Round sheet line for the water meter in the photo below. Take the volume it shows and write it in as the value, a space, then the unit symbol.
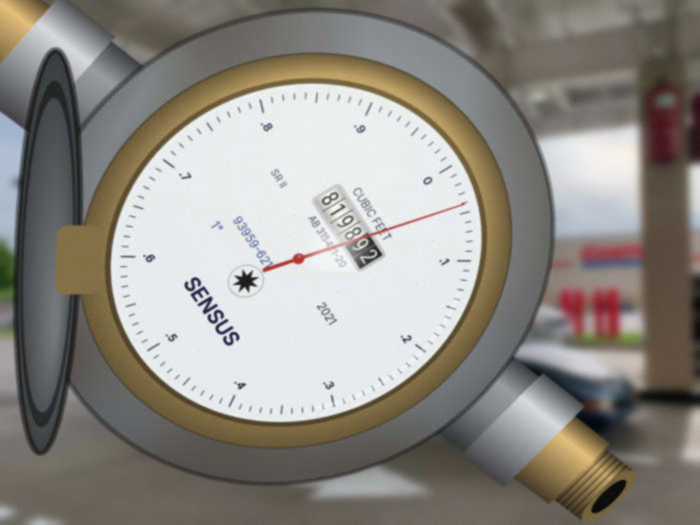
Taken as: 819892.04 ft³
